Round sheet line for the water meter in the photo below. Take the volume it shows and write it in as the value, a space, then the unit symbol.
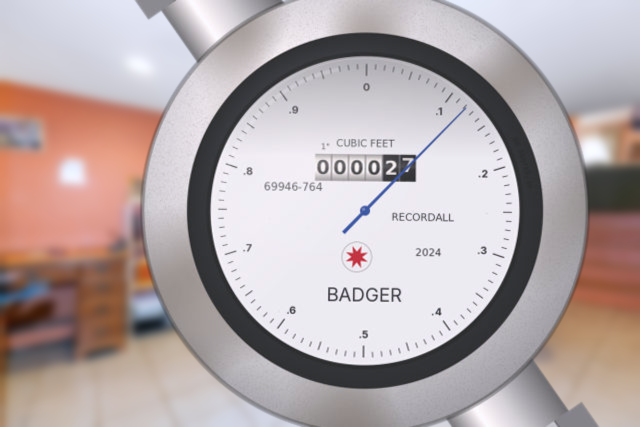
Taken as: 27.12 ft³
